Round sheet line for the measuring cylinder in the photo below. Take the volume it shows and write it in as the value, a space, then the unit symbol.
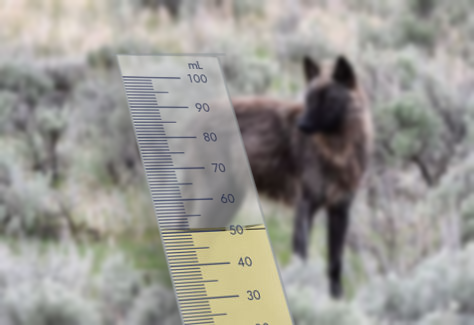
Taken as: 50 mL
